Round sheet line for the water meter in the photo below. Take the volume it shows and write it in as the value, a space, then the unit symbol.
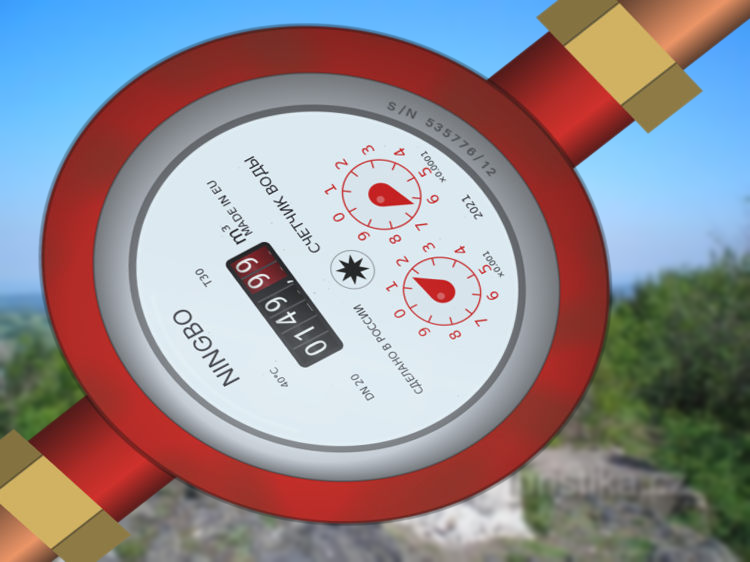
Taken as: 149.9916 m³
